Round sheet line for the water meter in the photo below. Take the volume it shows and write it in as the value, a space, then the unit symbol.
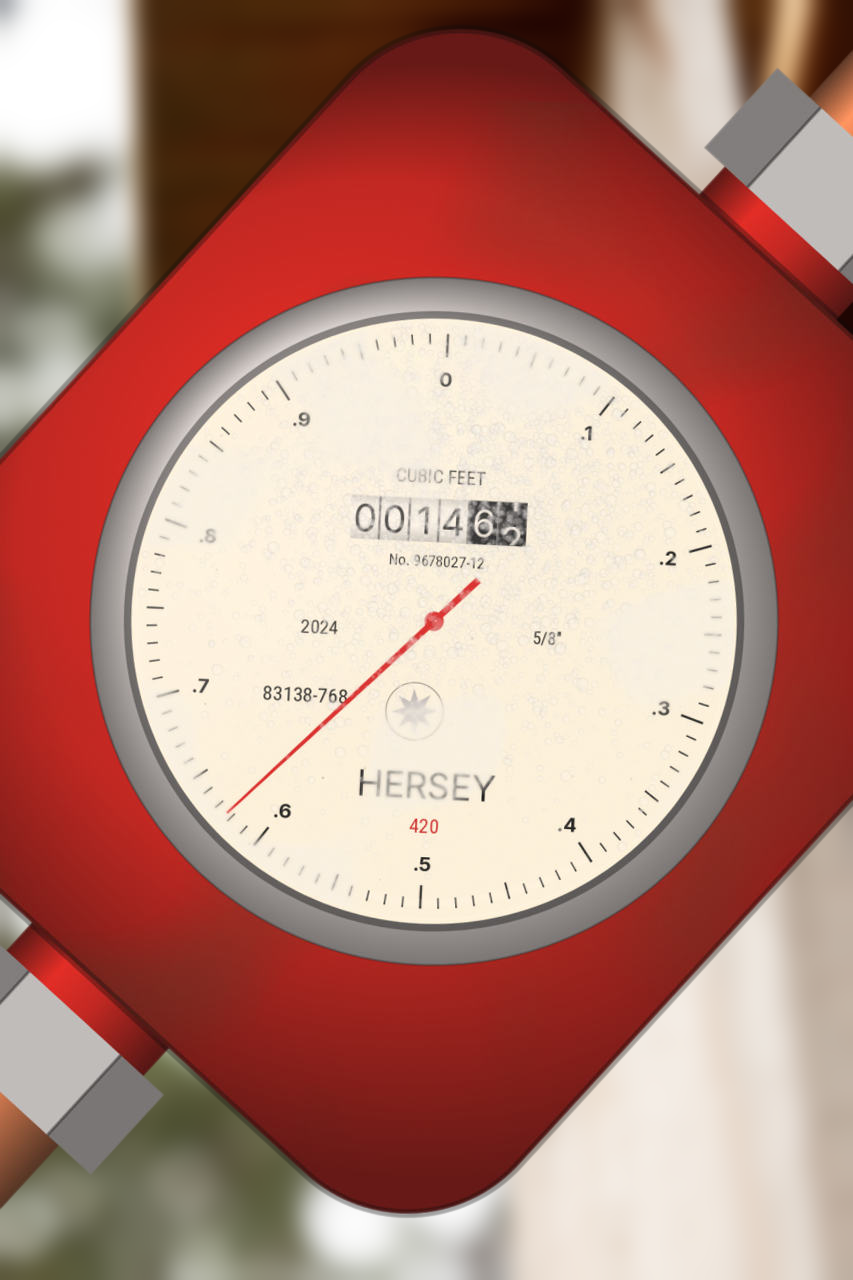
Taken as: 1461.62 ft³
